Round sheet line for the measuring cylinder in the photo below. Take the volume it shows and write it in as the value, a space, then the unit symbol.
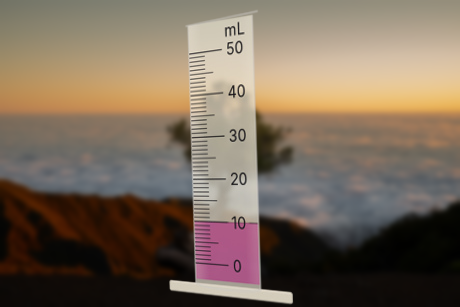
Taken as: 10 mL
